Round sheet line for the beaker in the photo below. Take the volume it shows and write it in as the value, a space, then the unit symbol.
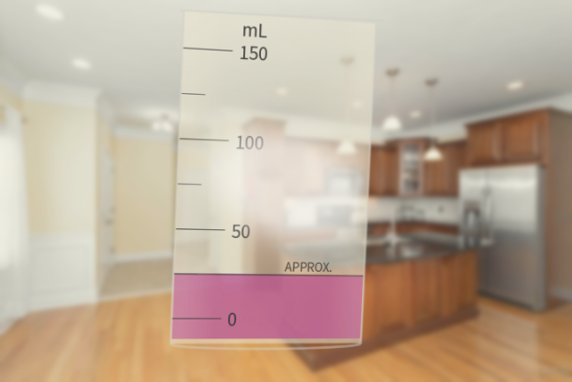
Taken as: 25 mL
